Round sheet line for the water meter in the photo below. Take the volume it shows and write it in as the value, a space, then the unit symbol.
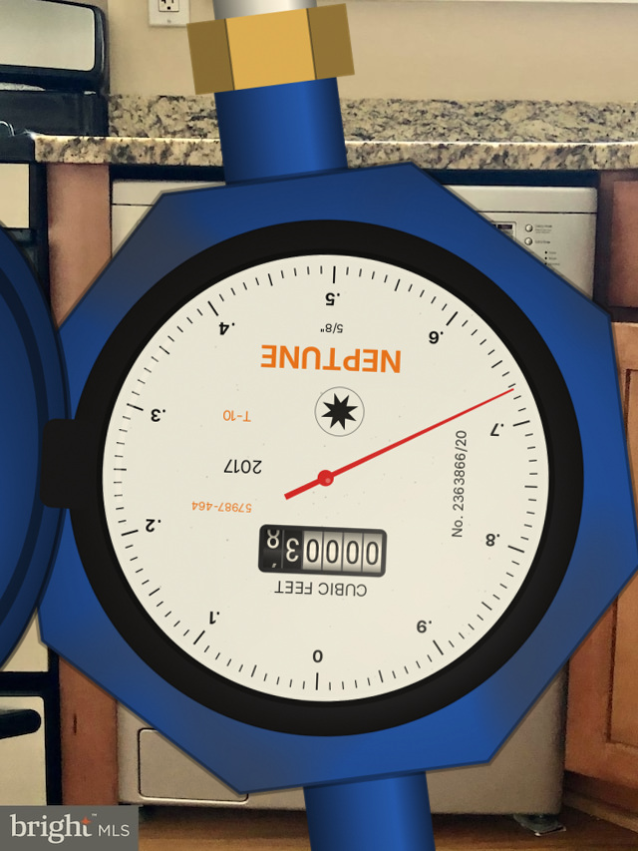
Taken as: 37.67 ft³
